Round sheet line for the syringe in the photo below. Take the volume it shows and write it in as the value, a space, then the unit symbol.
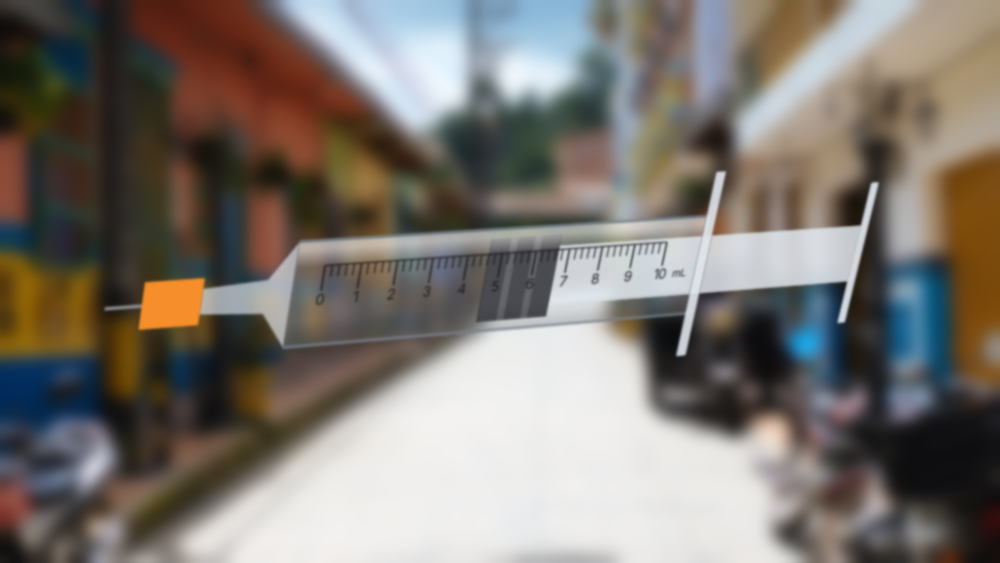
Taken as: 4.6 mL
